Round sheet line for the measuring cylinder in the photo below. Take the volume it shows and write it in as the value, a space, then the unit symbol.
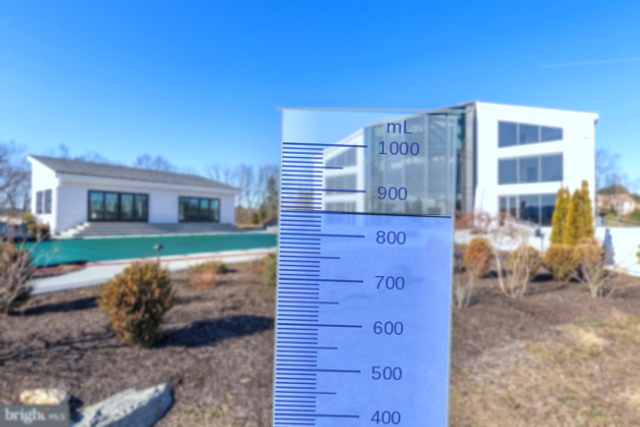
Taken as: 850 mL
